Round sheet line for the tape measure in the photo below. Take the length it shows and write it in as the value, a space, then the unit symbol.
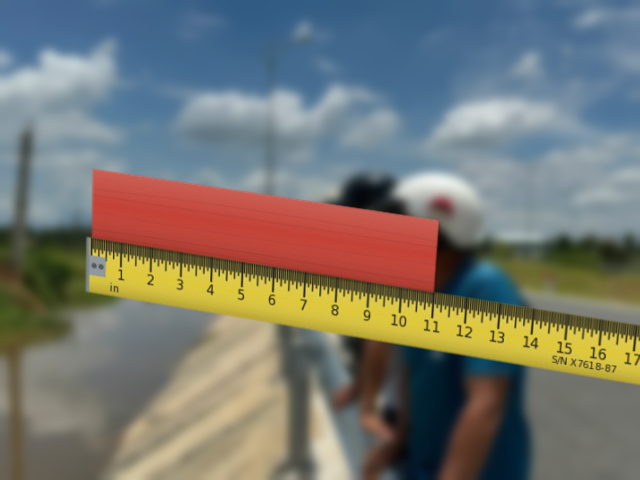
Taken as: 11 in
